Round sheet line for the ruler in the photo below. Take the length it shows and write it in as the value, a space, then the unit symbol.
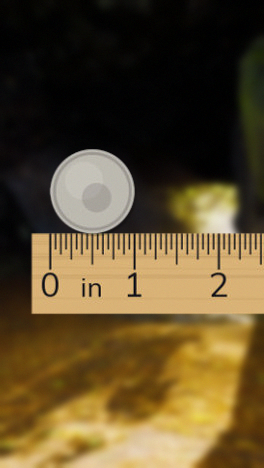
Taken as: 1 in
